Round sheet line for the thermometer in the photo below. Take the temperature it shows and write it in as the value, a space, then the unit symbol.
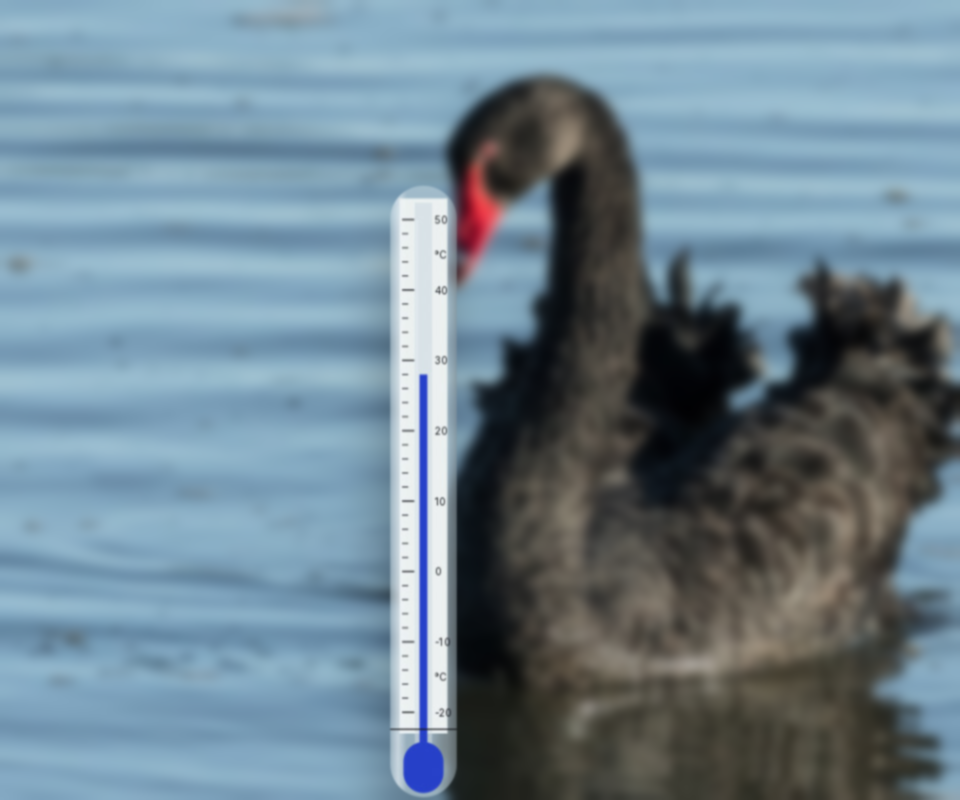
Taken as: 28 °C
